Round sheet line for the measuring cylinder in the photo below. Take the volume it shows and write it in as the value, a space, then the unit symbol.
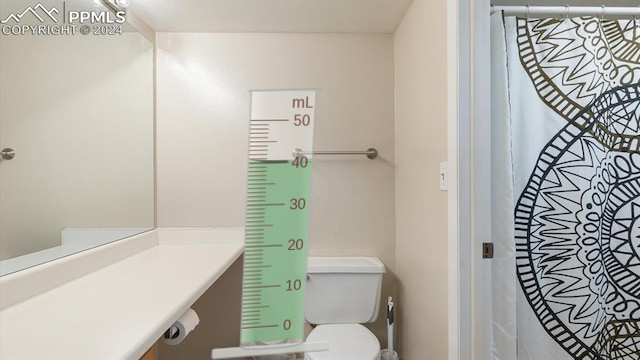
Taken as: 40 mL
